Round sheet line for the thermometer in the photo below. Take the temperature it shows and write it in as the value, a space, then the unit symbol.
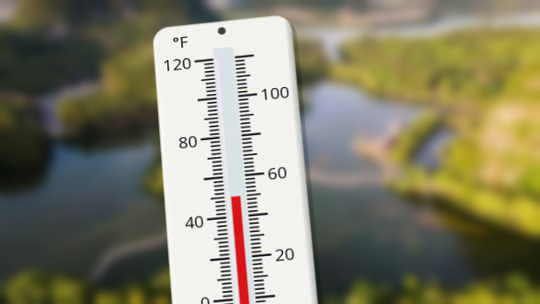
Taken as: 50 °F
